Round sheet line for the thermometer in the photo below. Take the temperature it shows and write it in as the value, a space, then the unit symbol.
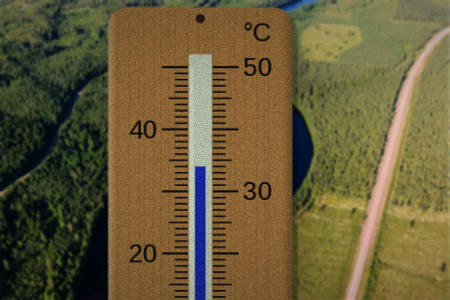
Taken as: 34 °C
